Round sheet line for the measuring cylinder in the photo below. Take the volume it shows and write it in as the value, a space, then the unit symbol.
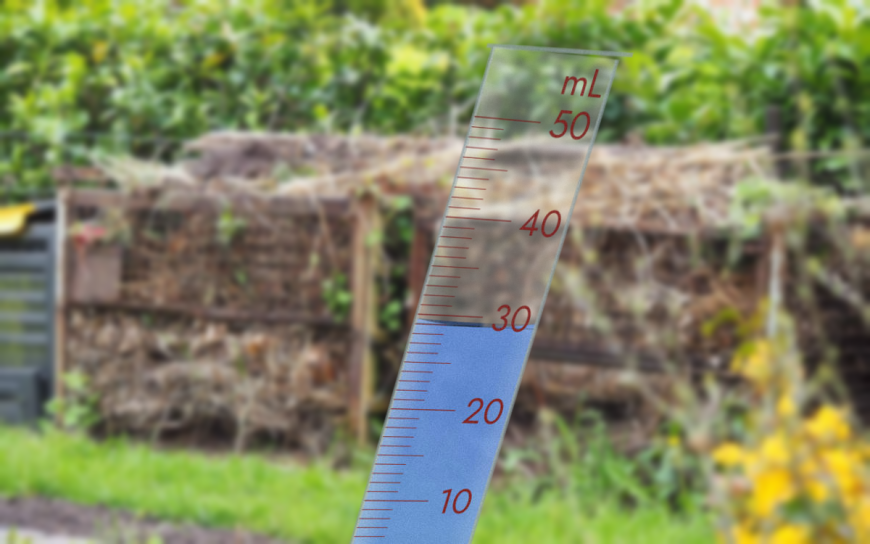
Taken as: 29 mL
